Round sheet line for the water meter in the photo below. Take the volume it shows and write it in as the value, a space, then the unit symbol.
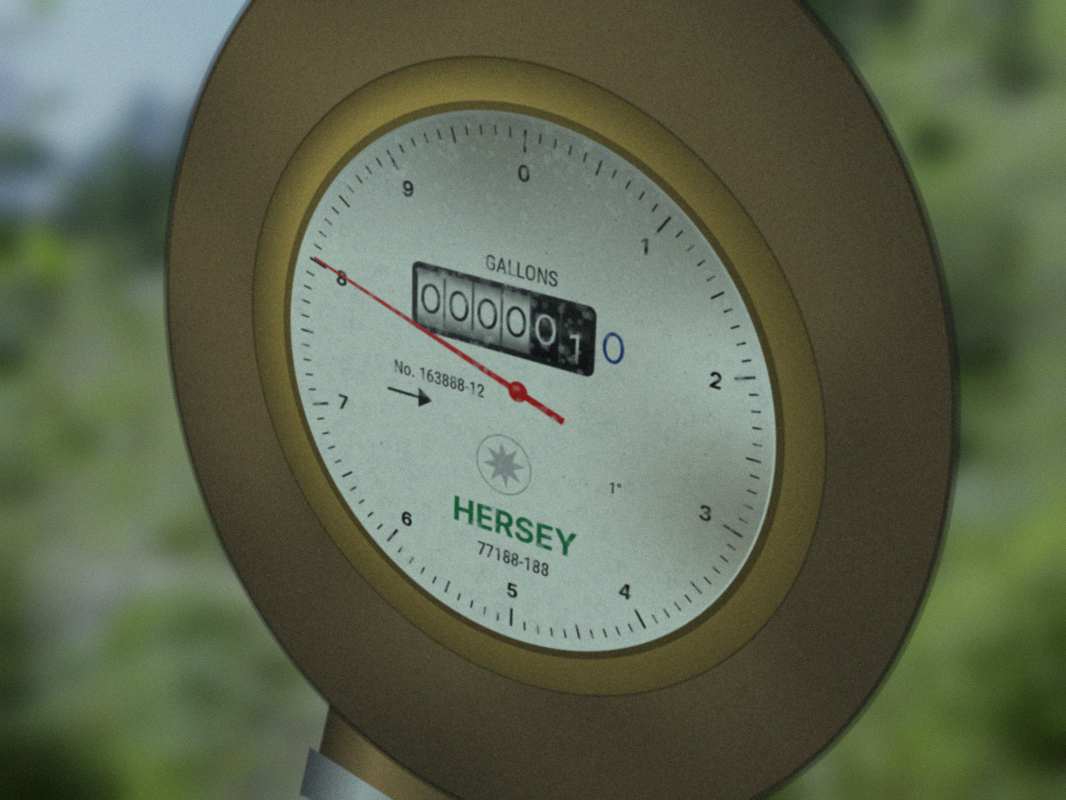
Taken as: 8.0 gal
